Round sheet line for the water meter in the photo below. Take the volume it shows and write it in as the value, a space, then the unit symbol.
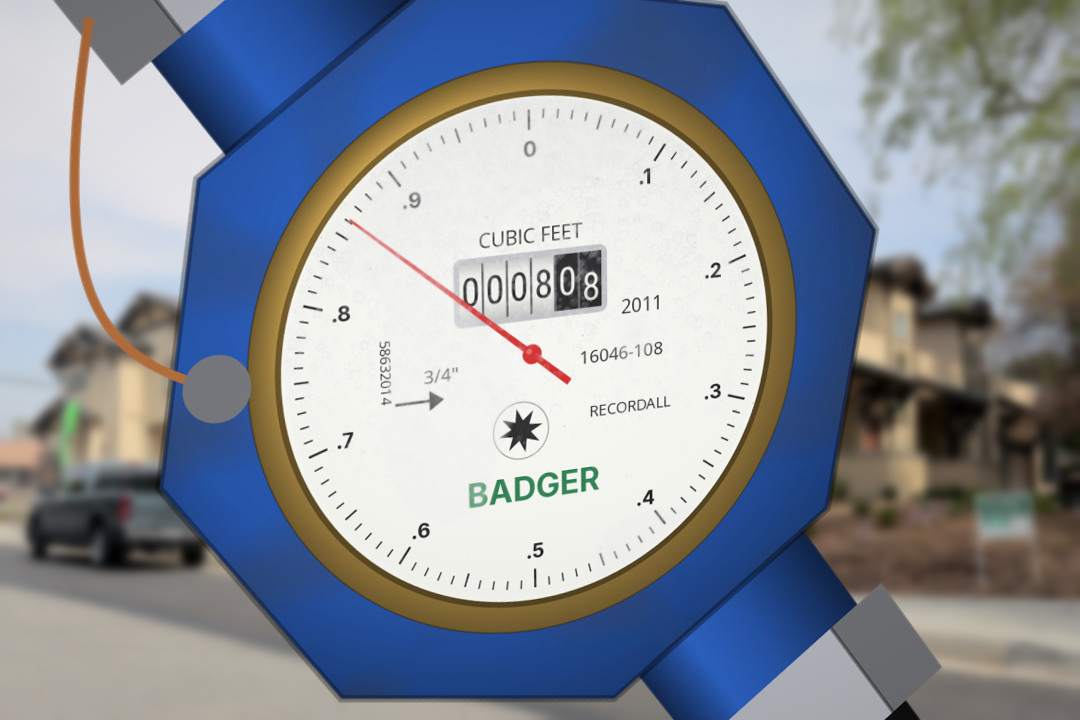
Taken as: 807.86 ft³
